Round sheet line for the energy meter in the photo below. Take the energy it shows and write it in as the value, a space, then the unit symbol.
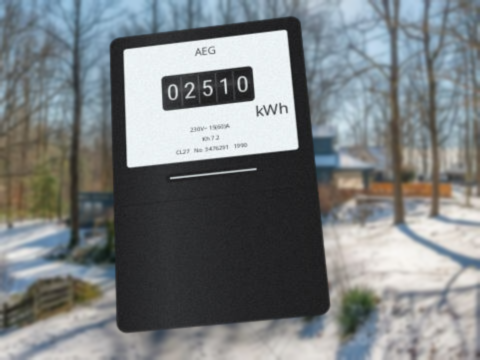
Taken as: 2510 kWh
